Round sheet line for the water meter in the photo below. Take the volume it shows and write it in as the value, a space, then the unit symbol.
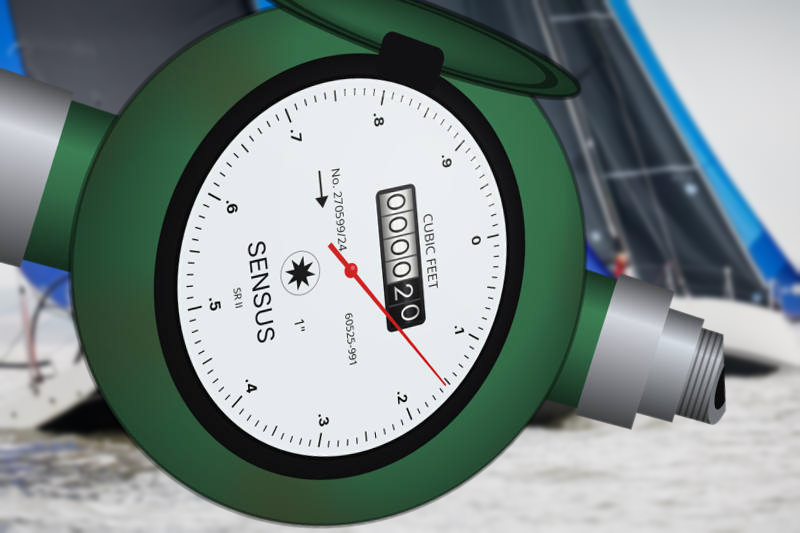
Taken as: 20.15 ft³
